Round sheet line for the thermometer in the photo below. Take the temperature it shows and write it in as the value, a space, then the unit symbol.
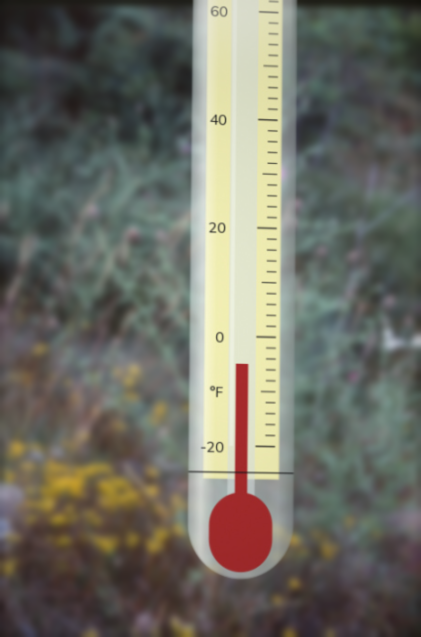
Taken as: -5 °F
